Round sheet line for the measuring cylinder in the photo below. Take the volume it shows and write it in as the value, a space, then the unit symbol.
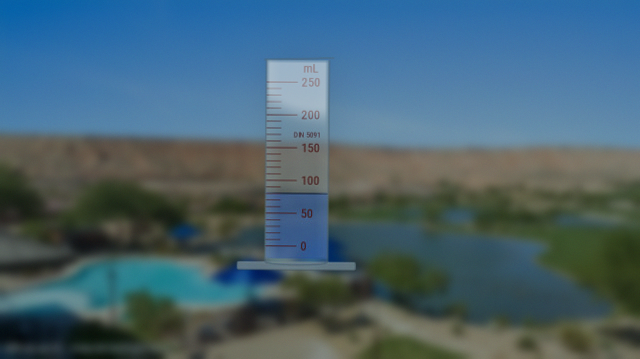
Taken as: 80 mL
